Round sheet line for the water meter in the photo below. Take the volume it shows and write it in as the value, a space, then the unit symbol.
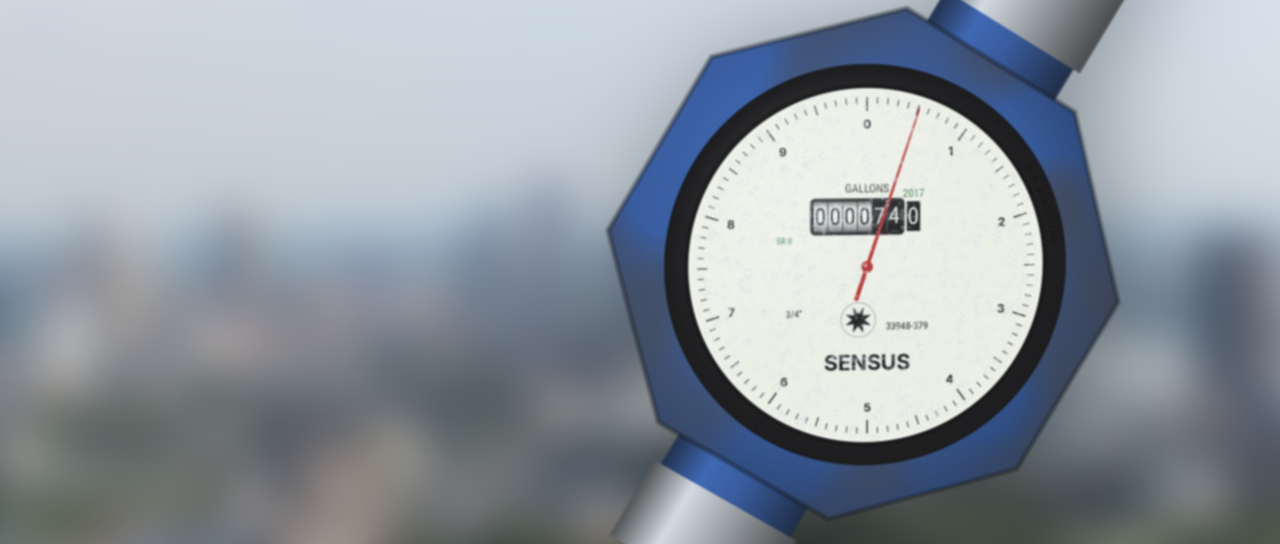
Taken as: 740.5 gal
